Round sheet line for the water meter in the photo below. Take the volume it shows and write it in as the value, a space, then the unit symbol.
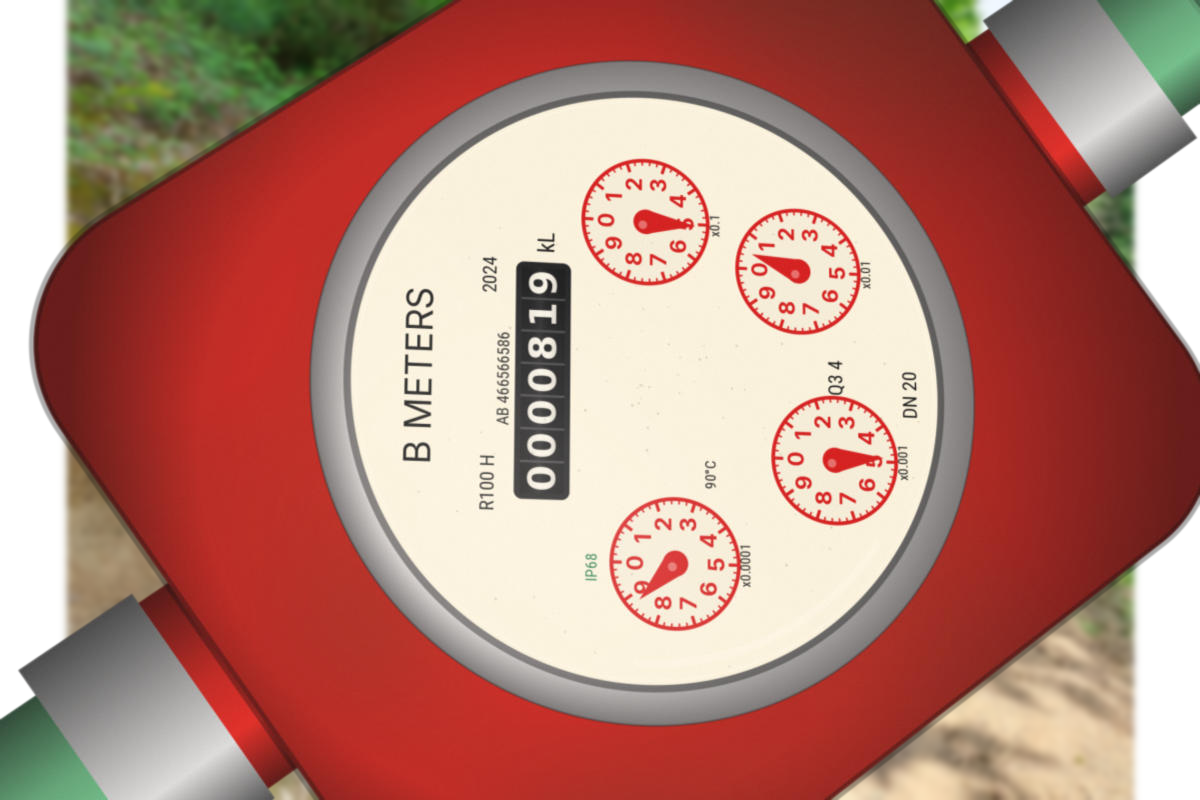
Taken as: 819.5048 kL
